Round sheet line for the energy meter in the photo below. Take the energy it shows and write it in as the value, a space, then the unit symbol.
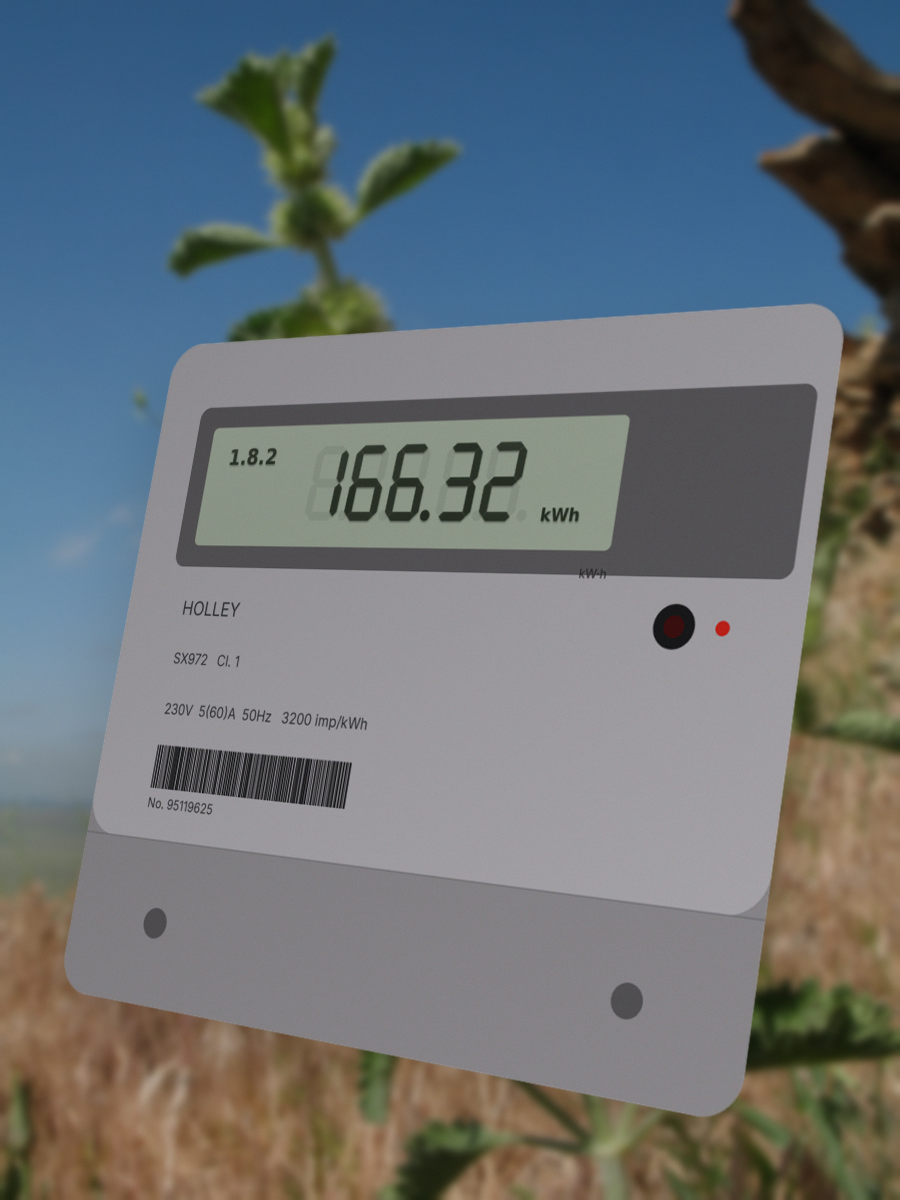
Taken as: 166.32 kWh
